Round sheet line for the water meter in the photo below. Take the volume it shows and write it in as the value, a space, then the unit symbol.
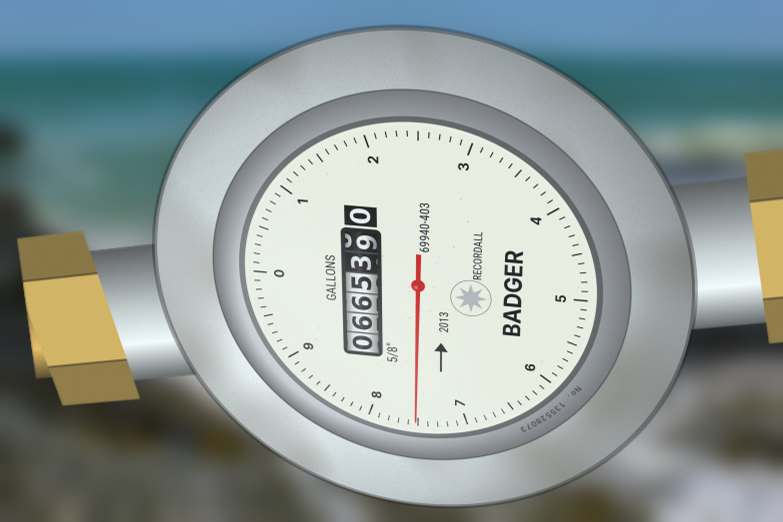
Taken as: 665387.5 gal
